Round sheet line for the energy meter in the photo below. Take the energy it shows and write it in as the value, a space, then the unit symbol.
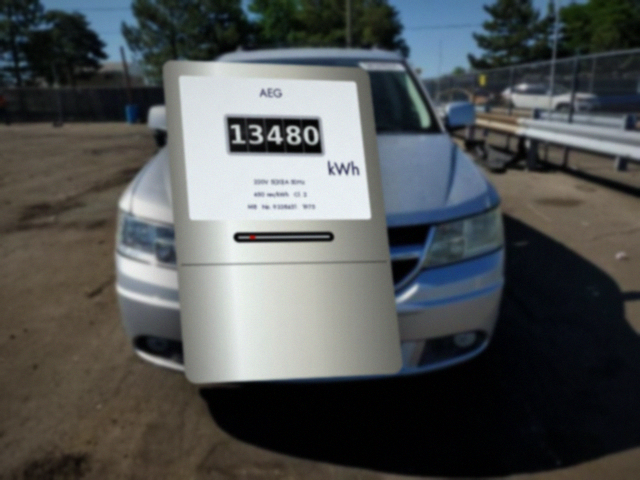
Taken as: 13480 kWh
